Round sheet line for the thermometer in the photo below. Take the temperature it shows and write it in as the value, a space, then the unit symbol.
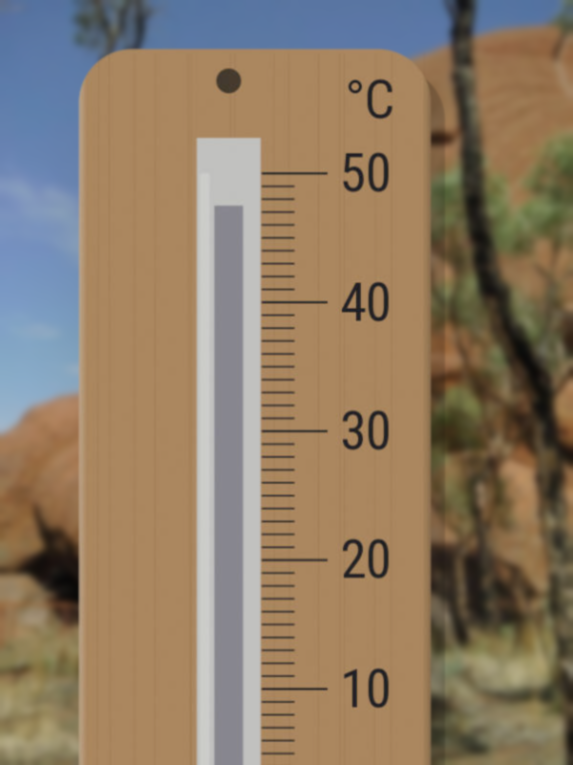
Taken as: 47.5 °C
